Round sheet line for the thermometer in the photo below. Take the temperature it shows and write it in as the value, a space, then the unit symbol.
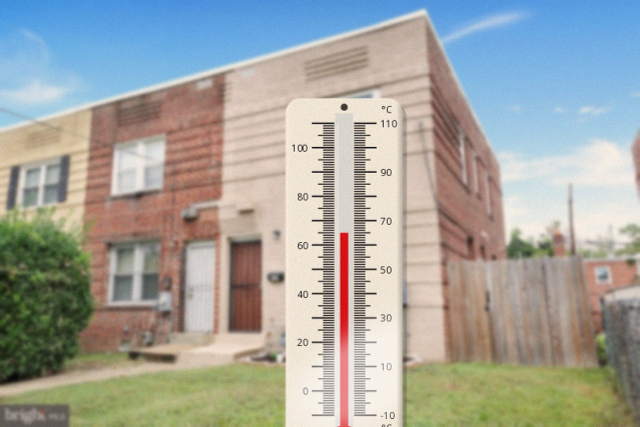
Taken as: 65 °C
